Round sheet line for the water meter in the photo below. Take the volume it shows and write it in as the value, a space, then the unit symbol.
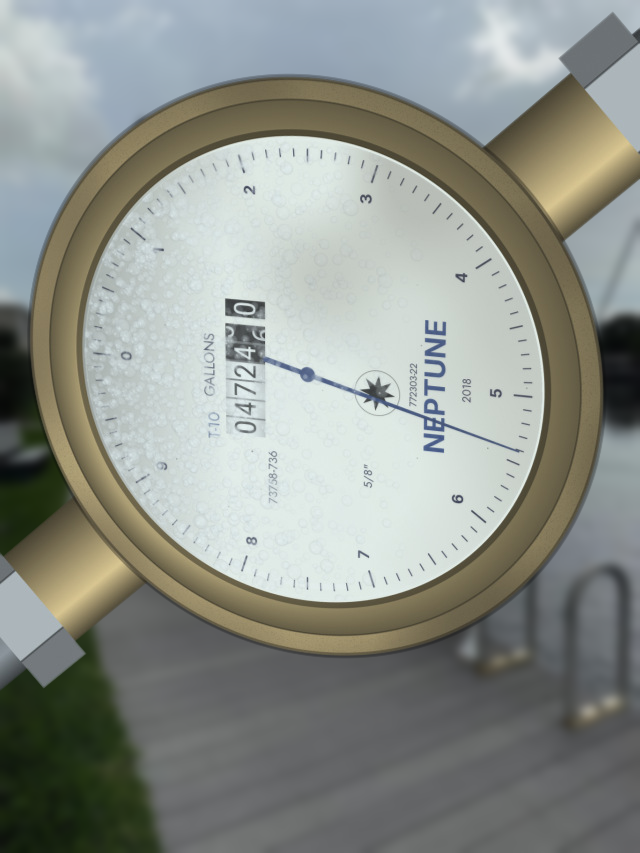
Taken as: 472455.4 gal
